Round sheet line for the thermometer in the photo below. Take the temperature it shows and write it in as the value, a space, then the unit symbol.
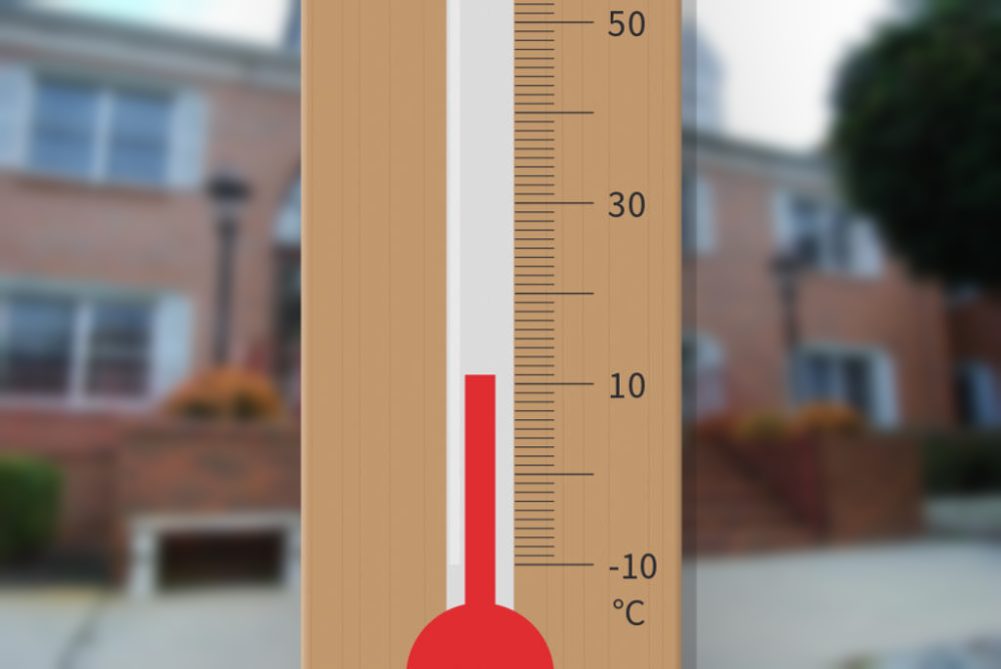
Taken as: 11 °C
